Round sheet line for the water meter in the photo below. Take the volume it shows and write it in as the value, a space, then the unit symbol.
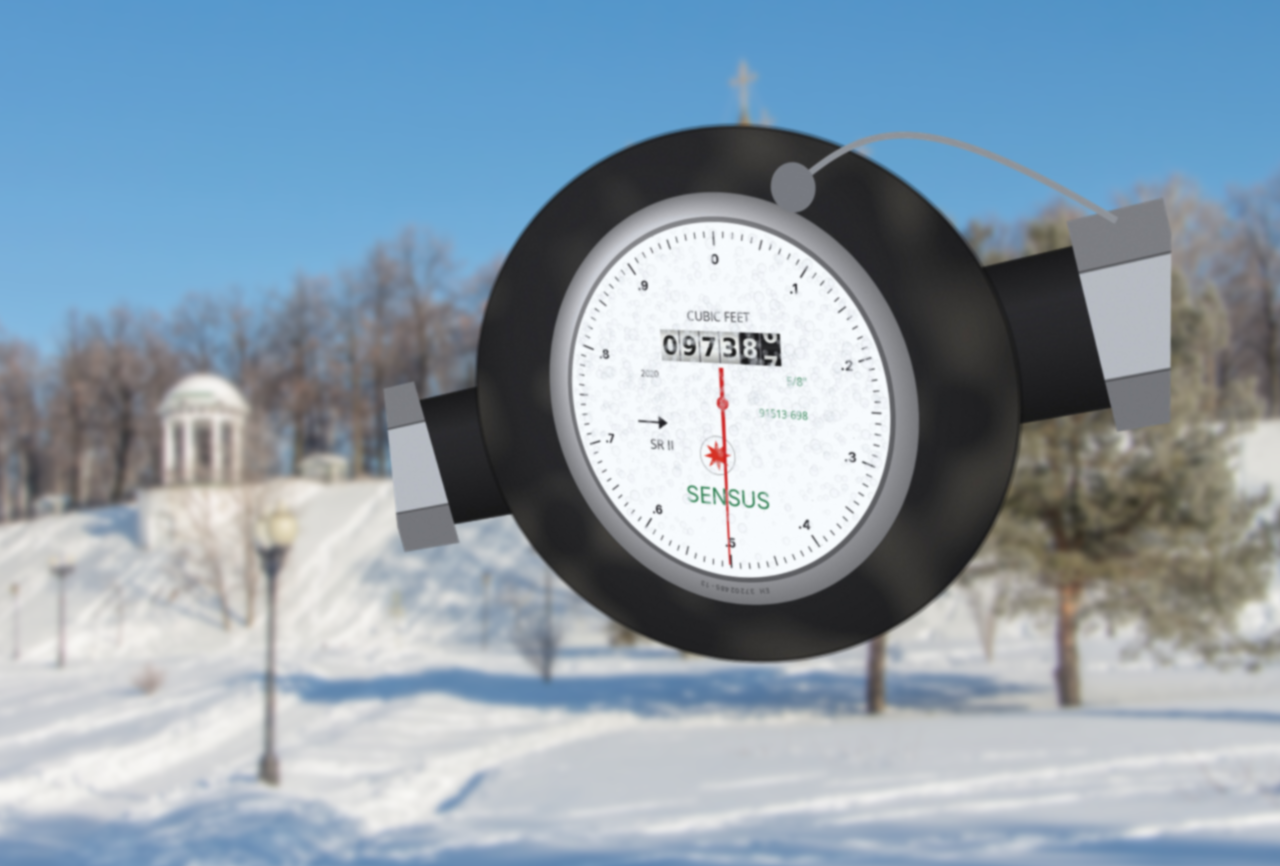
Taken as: 97386.50 ft³
